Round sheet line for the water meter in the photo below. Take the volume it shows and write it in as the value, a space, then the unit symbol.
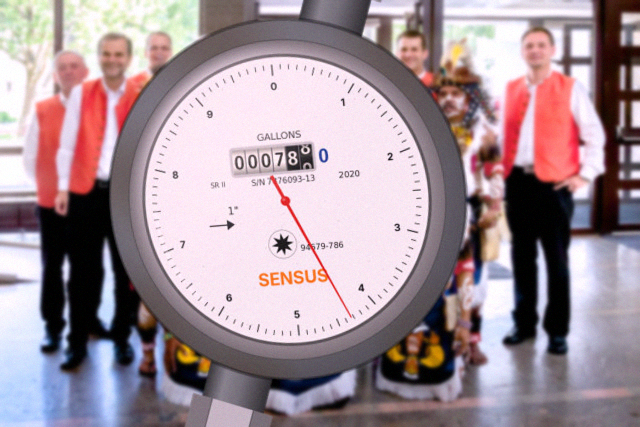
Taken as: 7884.3 gal
